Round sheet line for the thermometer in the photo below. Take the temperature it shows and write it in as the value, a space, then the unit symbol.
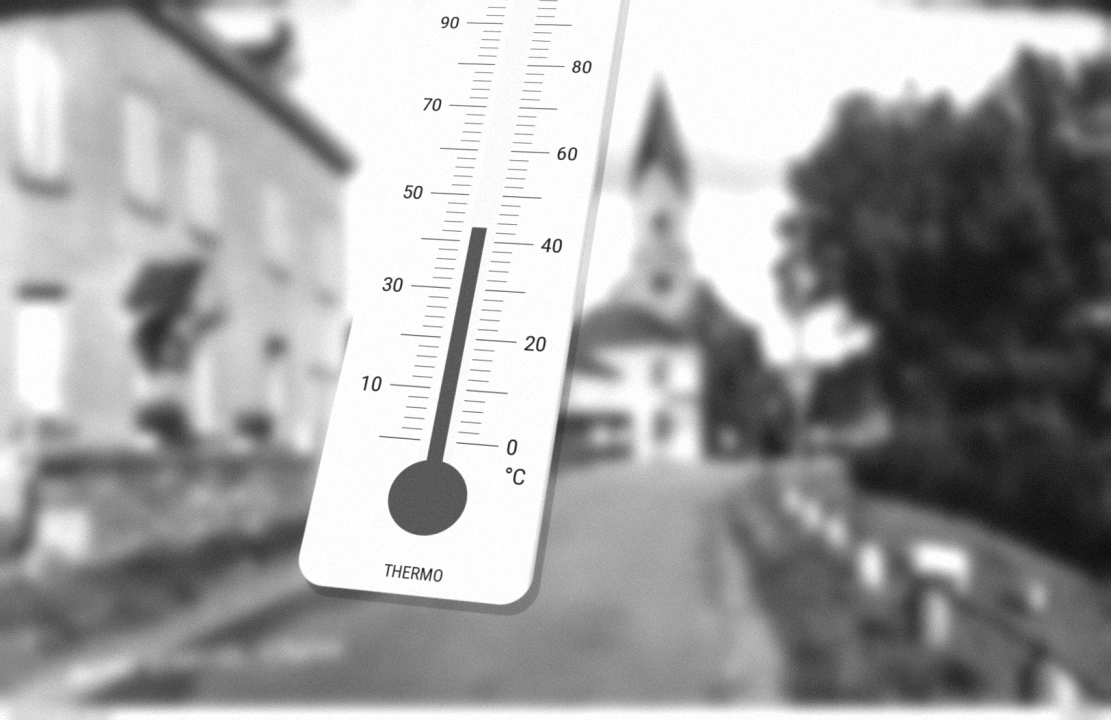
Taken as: 43 °C
